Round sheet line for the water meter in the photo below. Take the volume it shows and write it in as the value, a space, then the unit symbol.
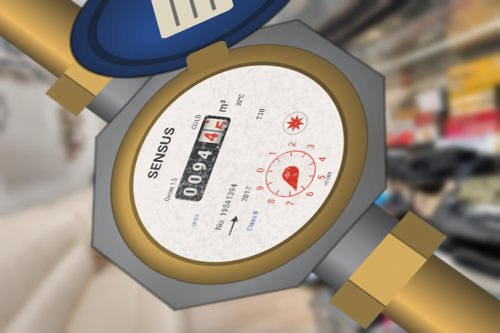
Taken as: 94.446 m³
